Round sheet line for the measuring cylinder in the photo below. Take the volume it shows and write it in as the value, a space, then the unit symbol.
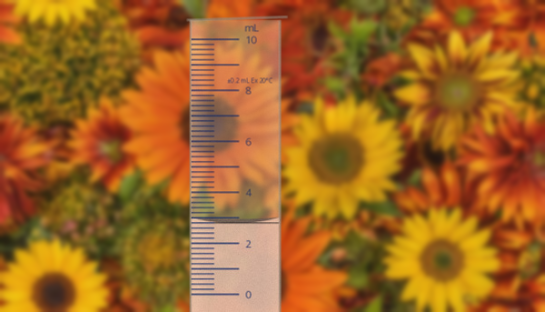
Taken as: 2.8 mL
